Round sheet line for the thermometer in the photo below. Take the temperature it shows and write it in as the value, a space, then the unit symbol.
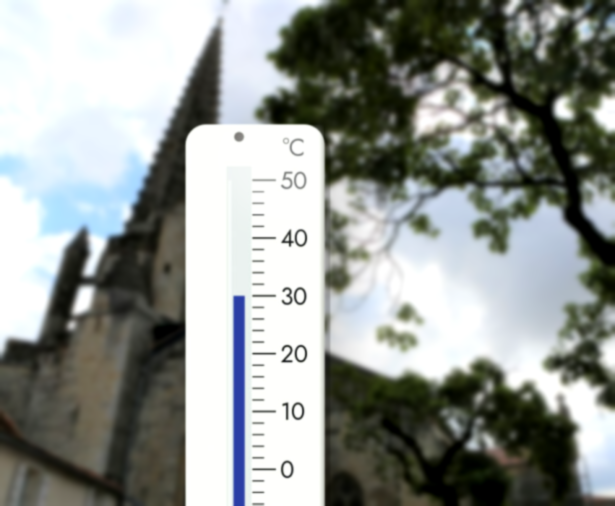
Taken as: 30 °C
